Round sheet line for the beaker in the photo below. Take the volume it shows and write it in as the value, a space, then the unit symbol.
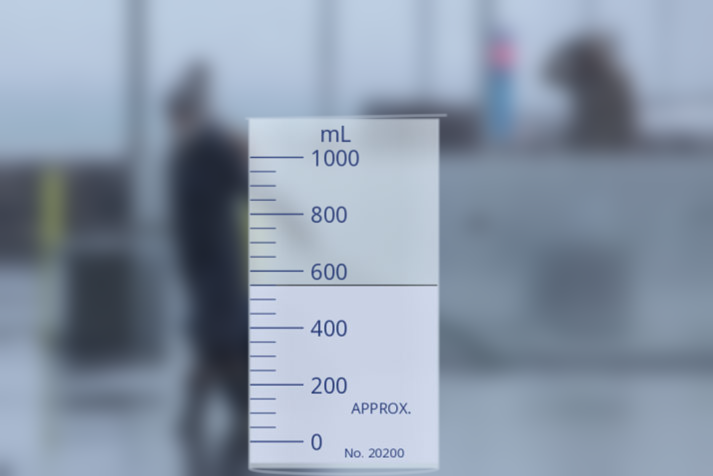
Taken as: 550 mL
